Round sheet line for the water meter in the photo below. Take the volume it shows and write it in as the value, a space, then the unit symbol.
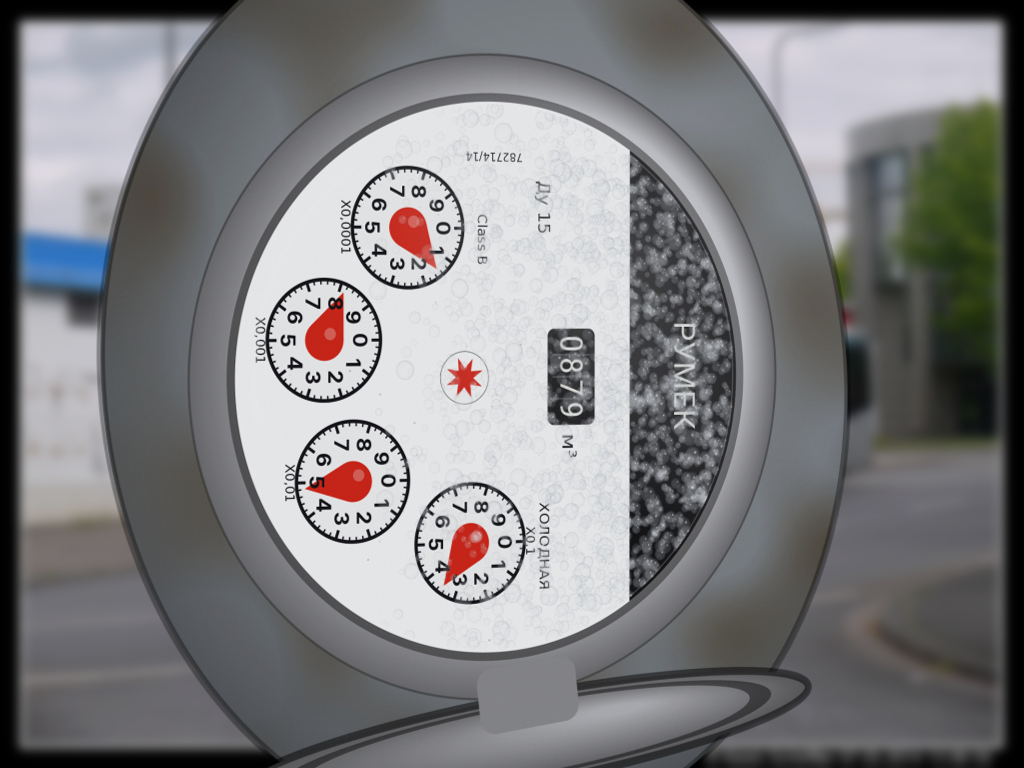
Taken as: 879.3481 m³
